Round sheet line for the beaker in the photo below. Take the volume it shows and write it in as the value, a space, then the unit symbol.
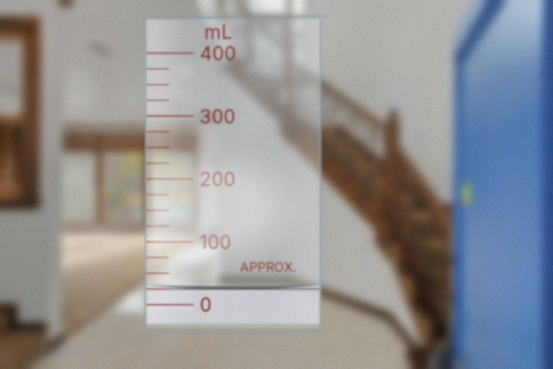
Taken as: 25 mL
